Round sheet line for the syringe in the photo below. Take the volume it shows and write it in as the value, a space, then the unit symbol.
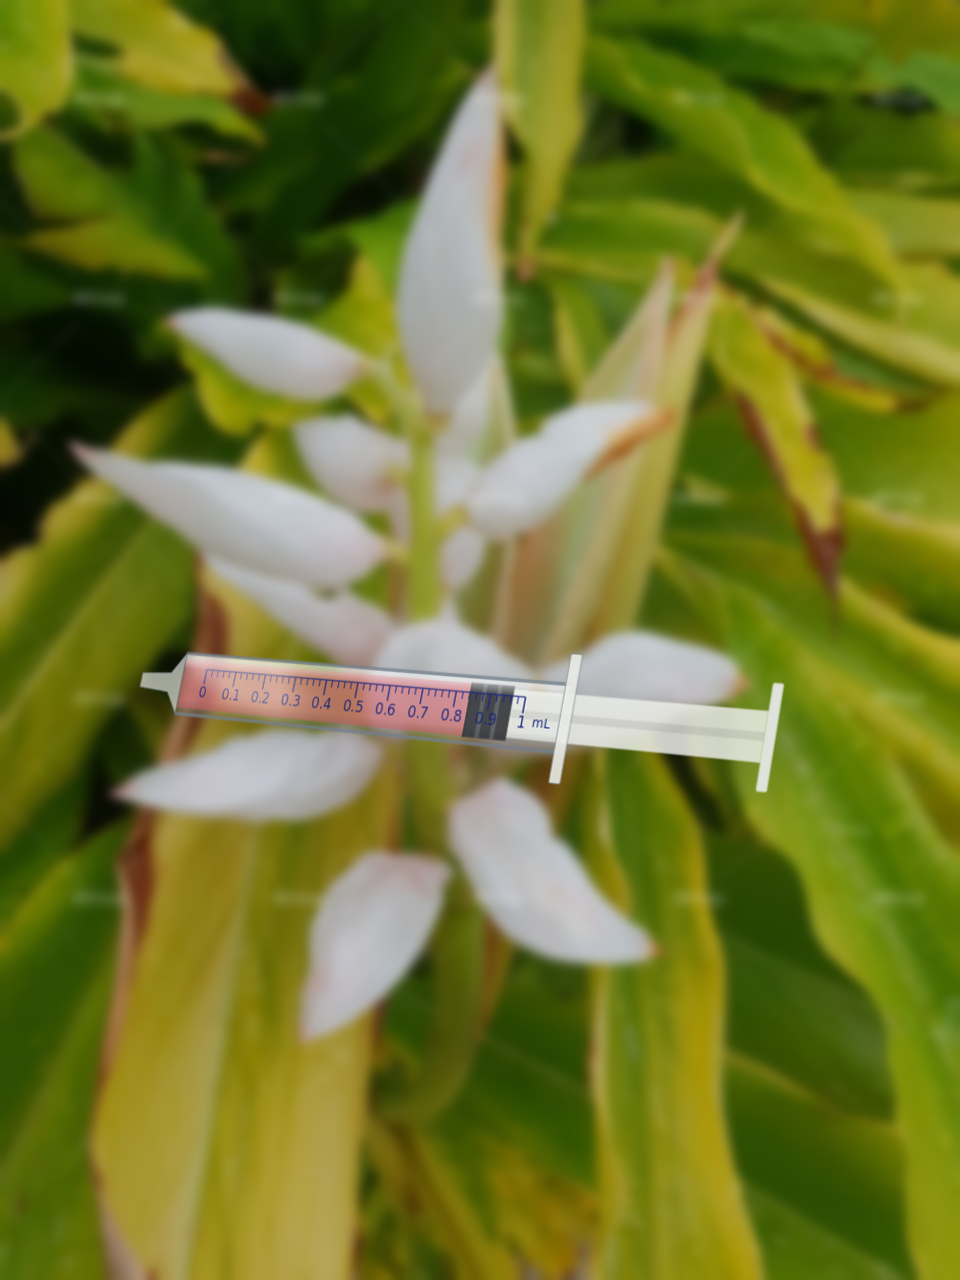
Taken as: 0.84 mL
